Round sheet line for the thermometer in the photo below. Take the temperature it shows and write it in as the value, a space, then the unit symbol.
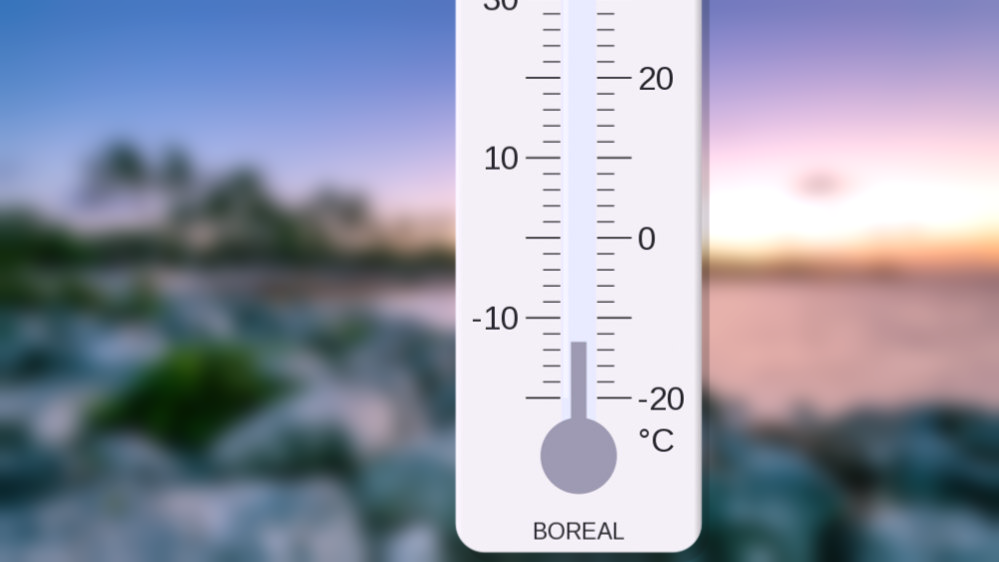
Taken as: -13 °C
